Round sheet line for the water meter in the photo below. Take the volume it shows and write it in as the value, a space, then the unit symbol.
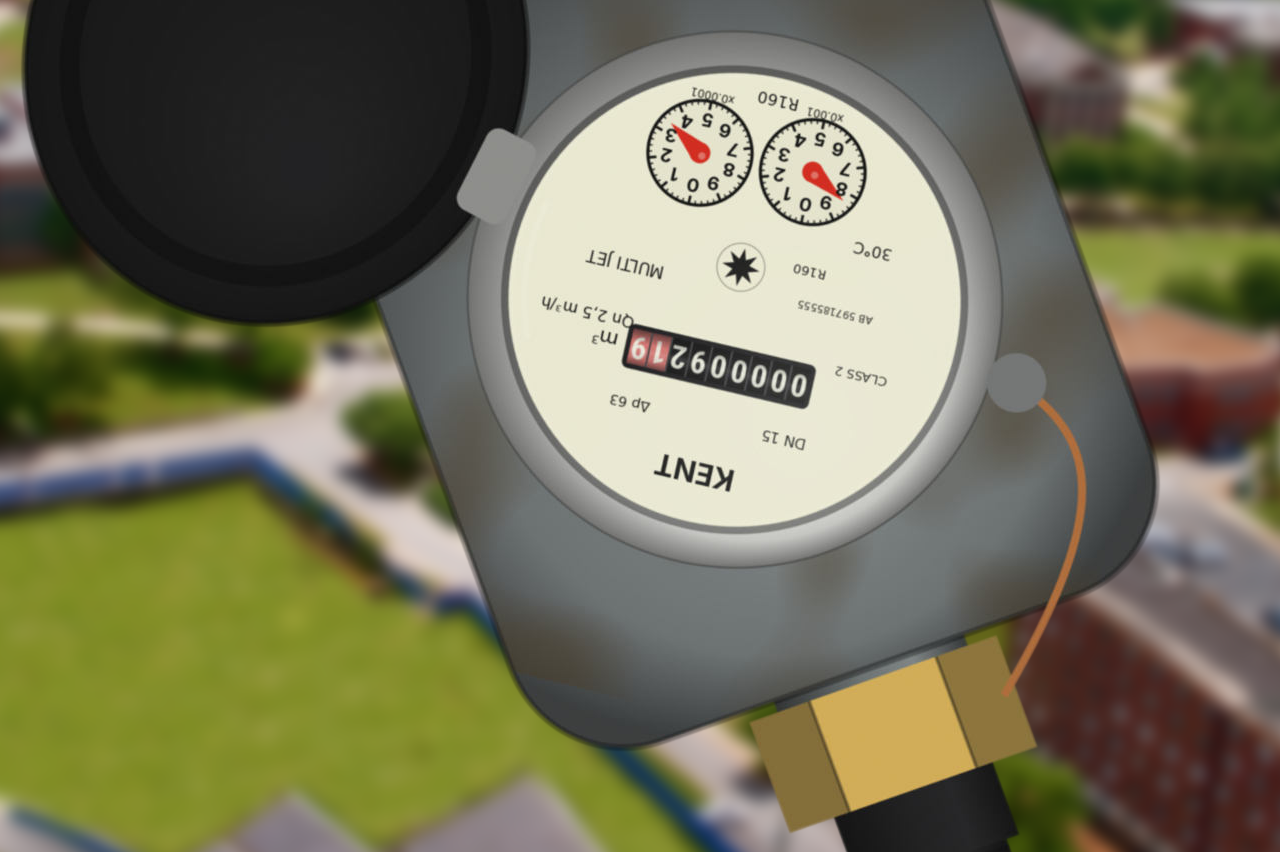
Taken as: 92.1983 m³
